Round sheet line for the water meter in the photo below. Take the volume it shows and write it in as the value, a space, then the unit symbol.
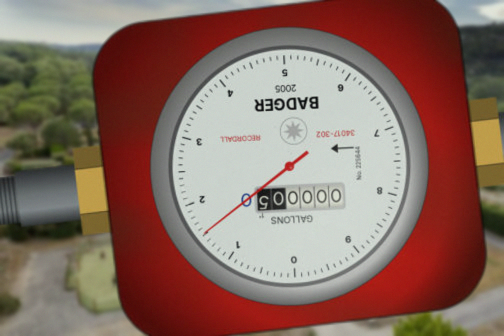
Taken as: 51.5 gal
